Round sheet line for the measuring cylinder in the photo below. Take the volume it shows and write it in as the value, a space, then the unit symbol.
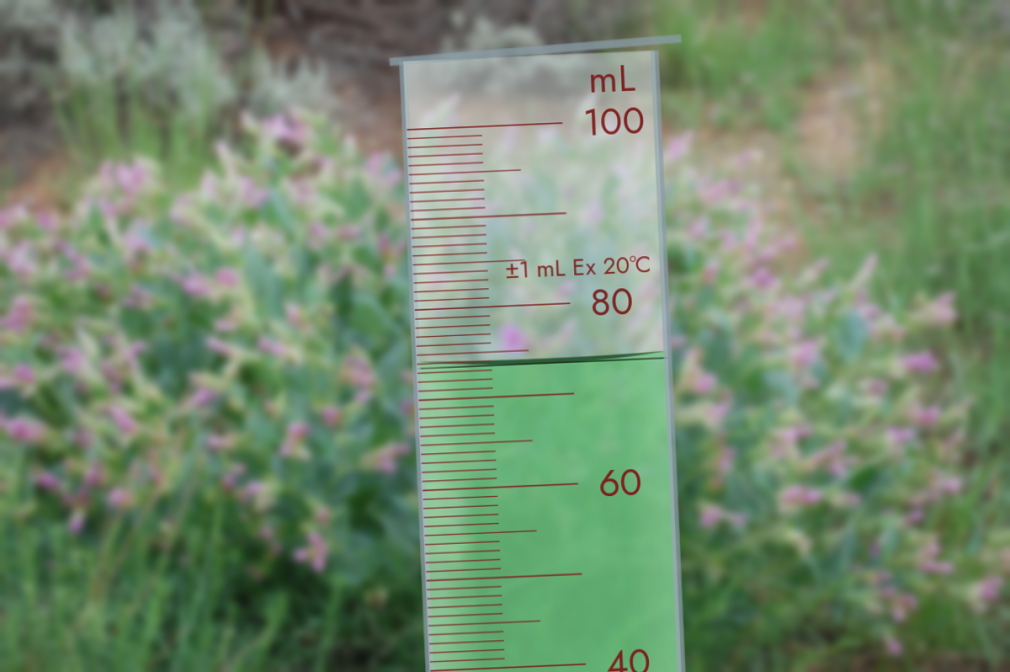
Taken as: 73.5 mL
